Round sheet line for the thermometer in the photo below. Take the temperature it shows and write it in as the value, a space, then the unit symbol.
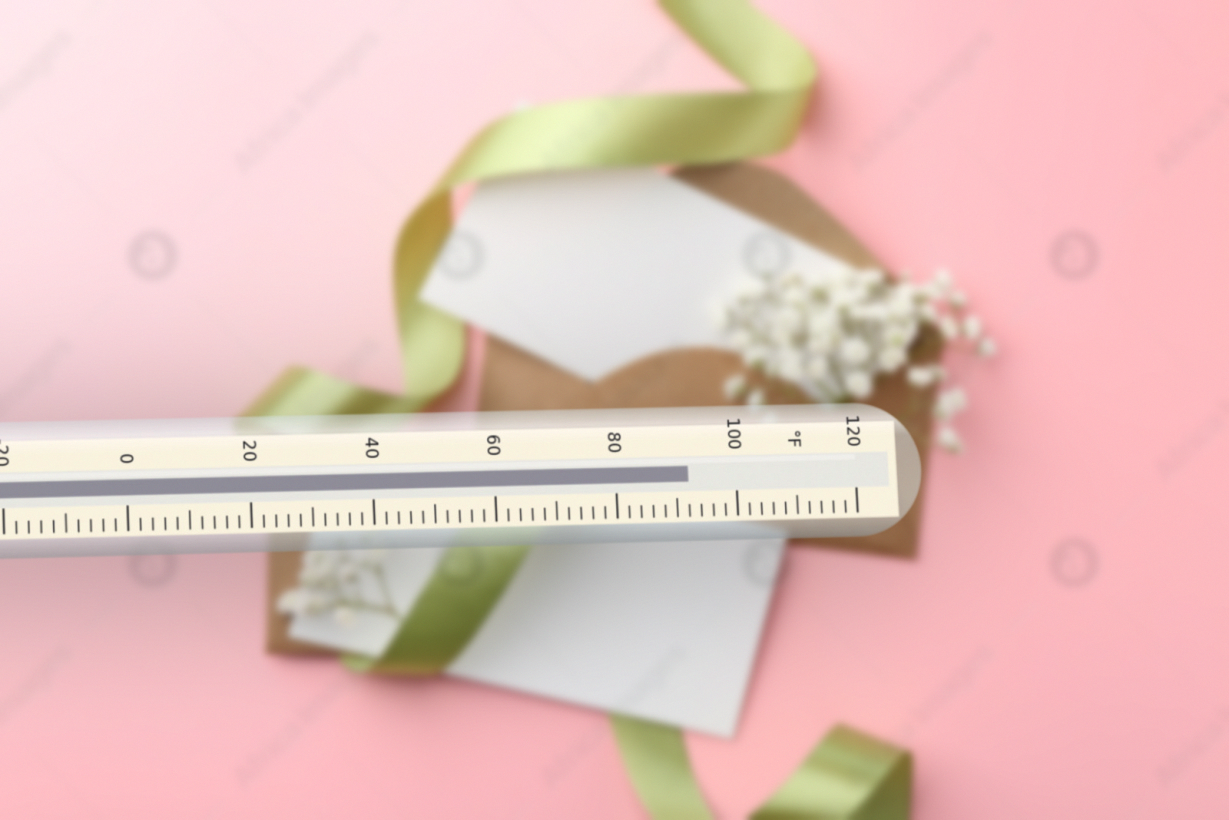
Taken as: 92 °F
